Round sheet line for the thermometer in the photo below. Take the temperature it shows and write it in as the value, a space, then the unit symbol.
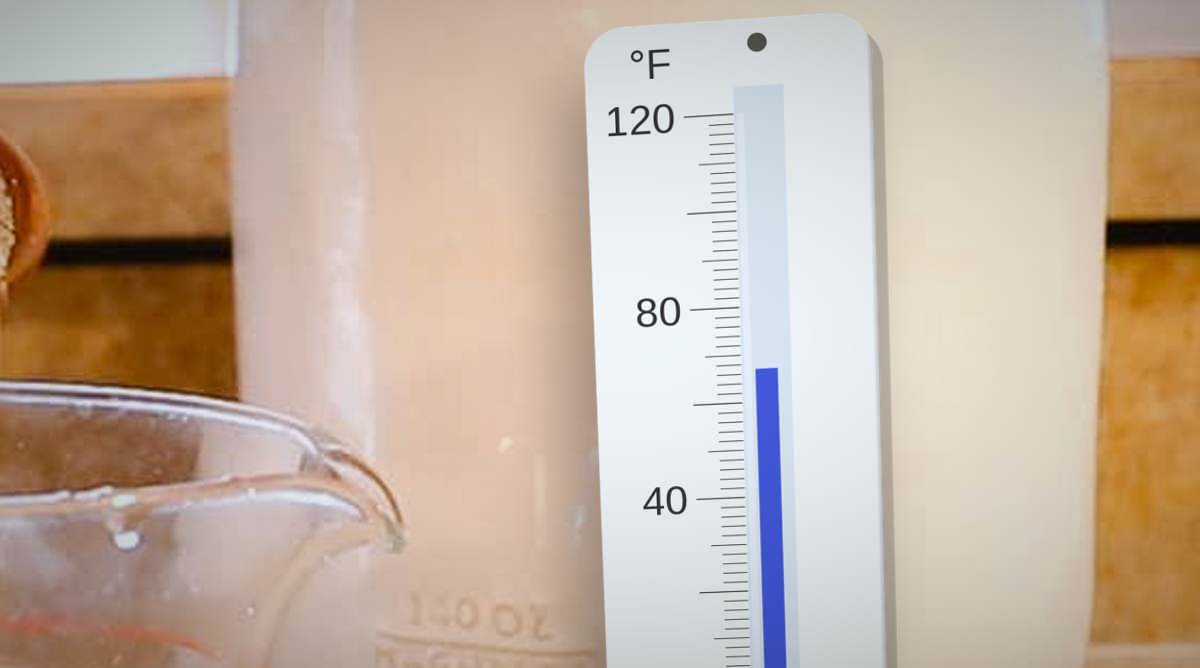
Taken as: 67 °F
